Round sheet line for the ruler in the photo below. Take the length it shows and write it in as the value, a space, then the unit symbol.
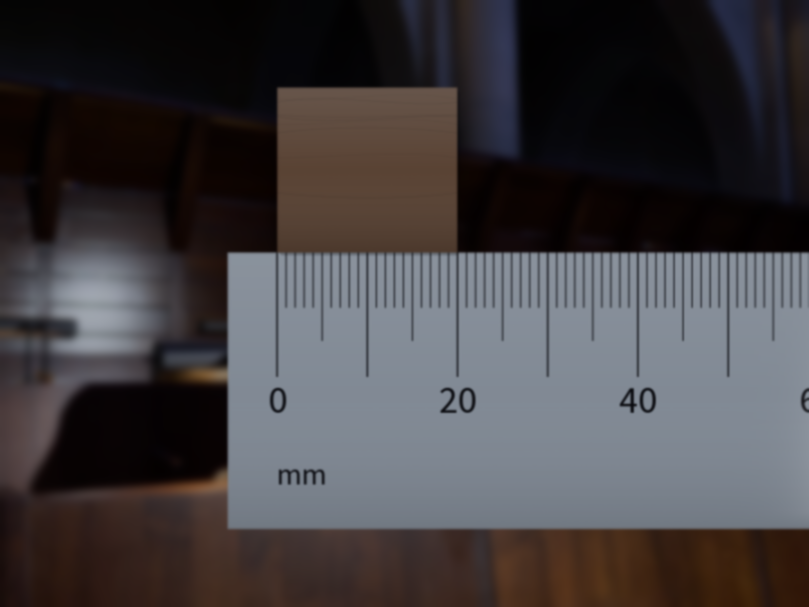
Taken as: 20 mm
